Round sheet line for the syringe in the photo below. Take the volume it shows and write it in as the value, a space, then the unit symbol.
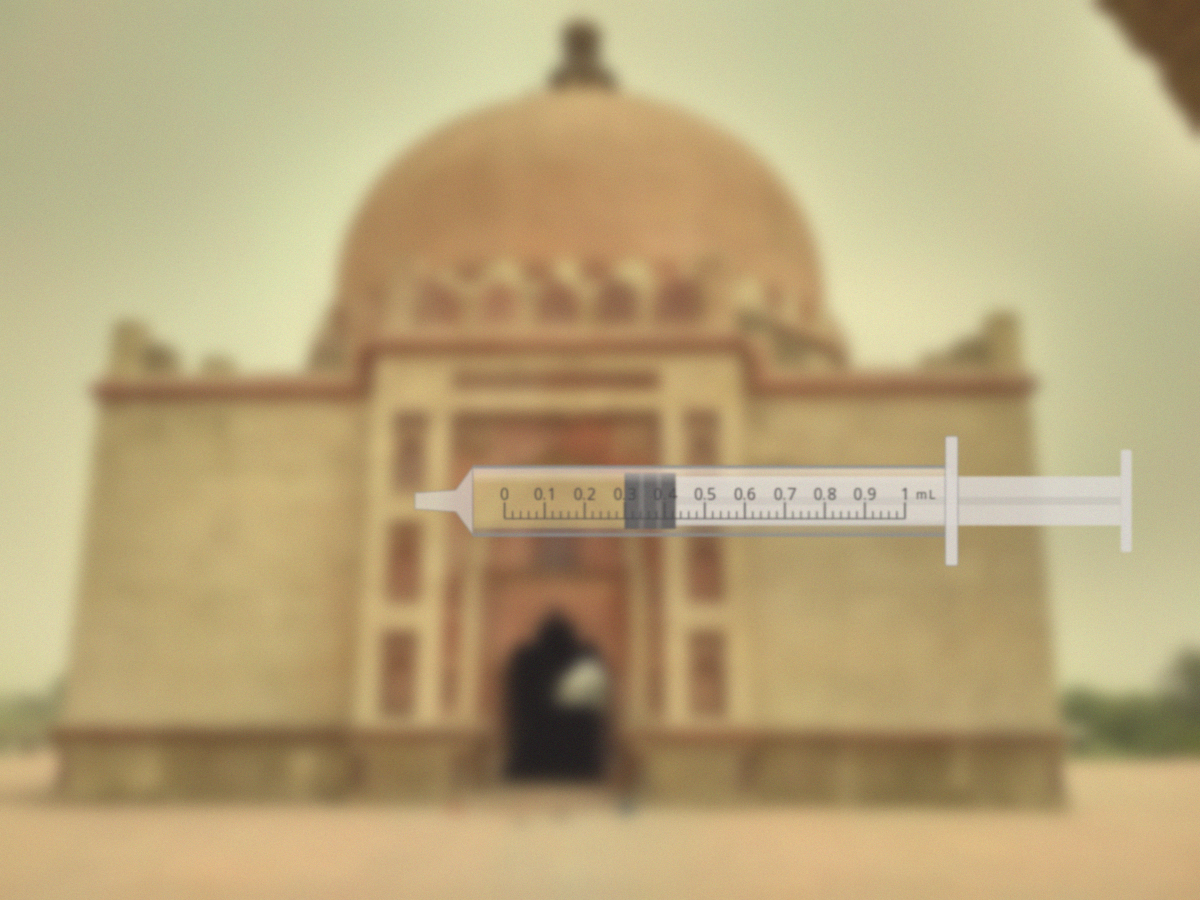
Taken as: 0.3 mL
